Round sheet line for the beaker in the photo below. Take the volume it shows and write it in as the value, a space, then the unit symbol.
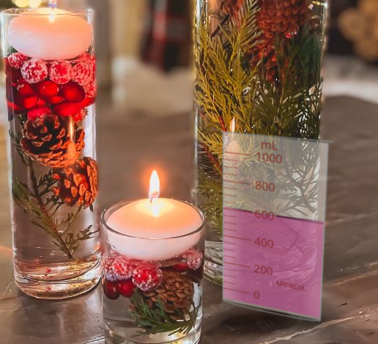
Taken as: 600 mL
